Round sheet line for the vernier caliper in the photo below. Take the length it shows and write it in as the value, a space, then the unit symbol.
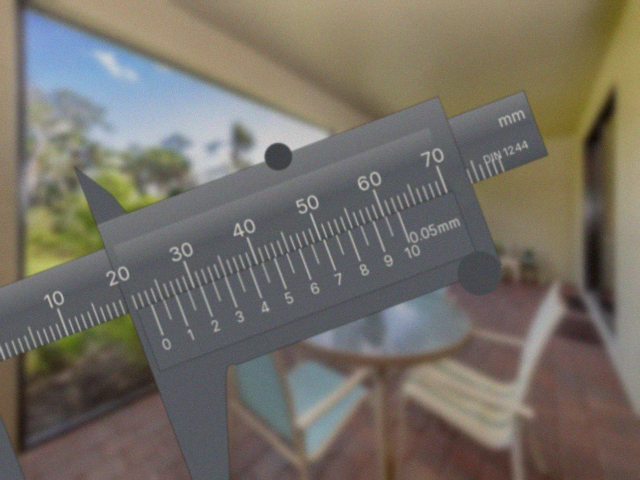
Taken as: 23.2 mm
